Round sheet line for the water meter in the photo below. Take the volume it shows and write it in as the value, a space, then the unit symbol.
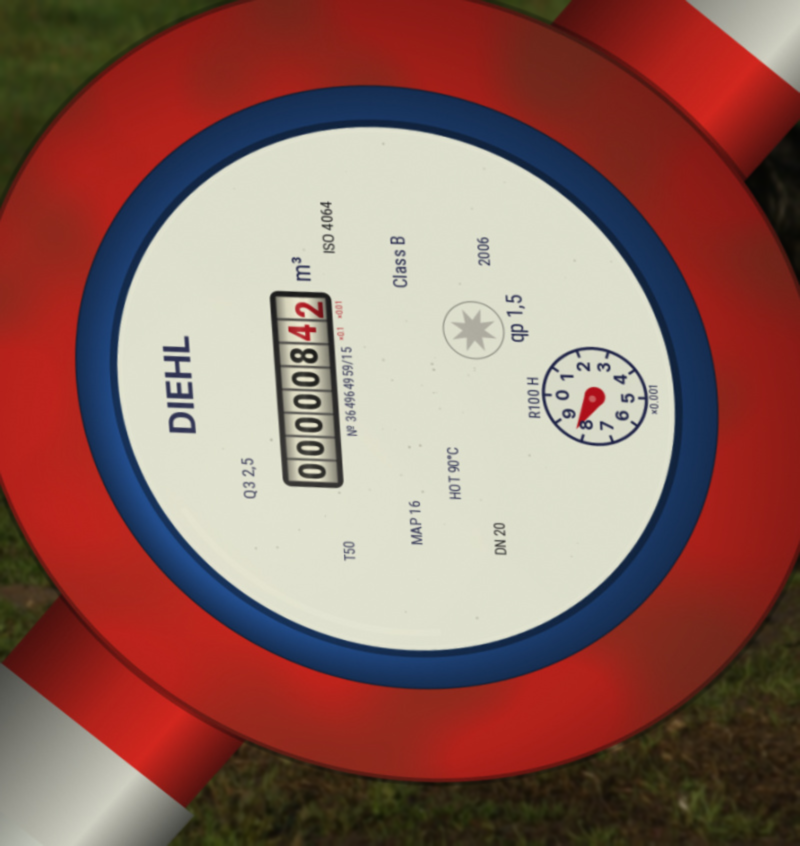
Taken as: 8.418 m³
